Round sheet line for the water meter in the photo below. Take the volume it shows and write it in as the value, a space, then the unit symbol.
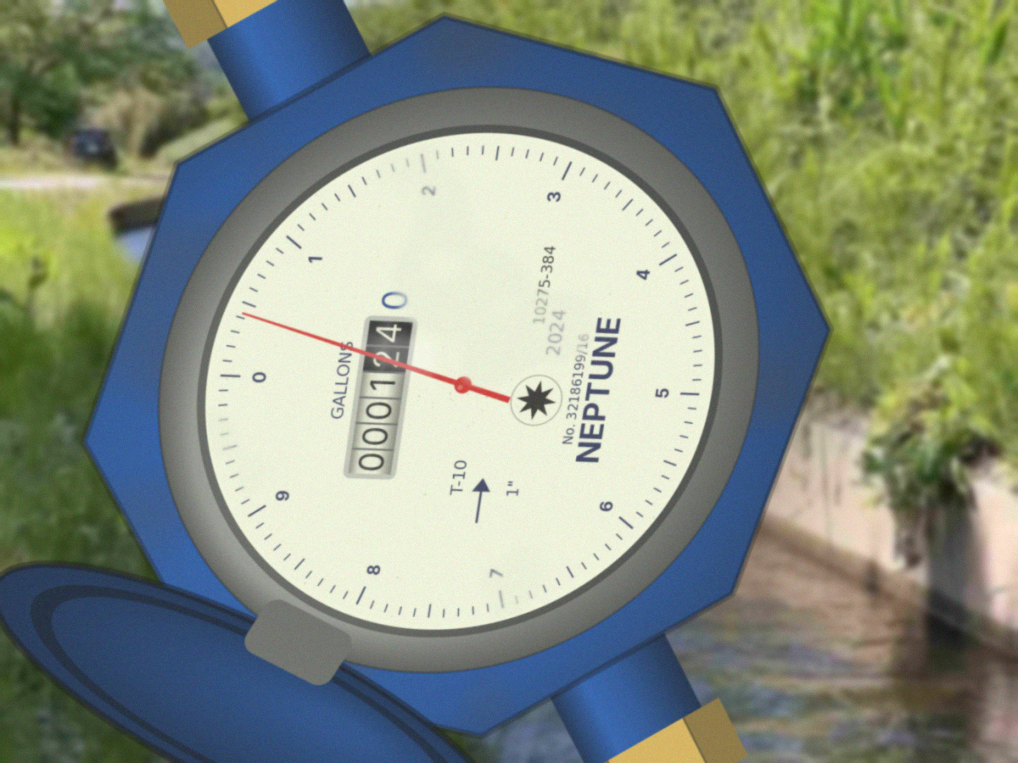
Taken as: 1240.4 gal
